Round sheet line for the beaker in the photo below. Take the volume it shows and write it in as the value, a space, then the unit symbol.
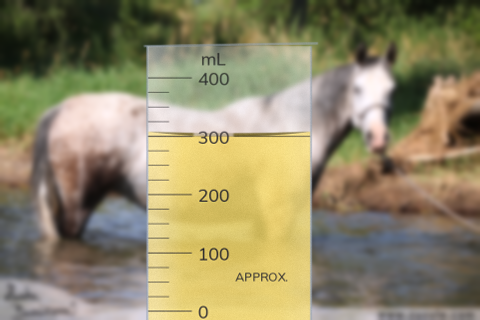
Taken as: 300 mL
